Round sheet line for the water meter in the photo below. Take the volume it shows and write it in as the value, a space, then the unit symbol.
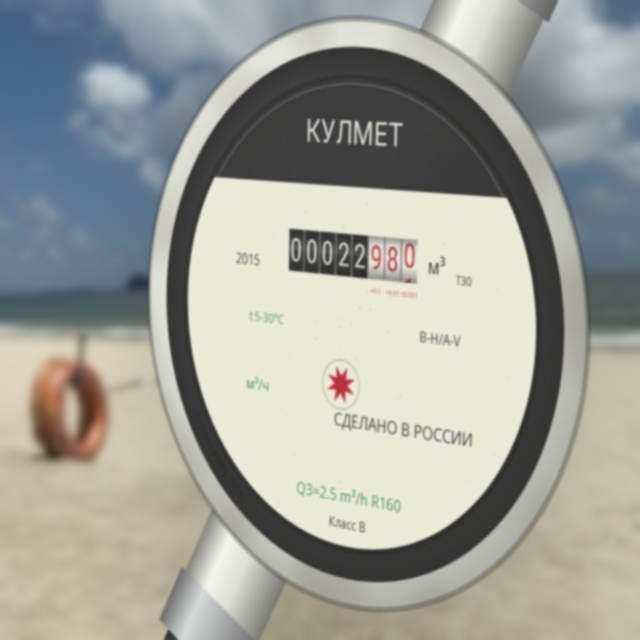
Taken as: 22.980 m³
